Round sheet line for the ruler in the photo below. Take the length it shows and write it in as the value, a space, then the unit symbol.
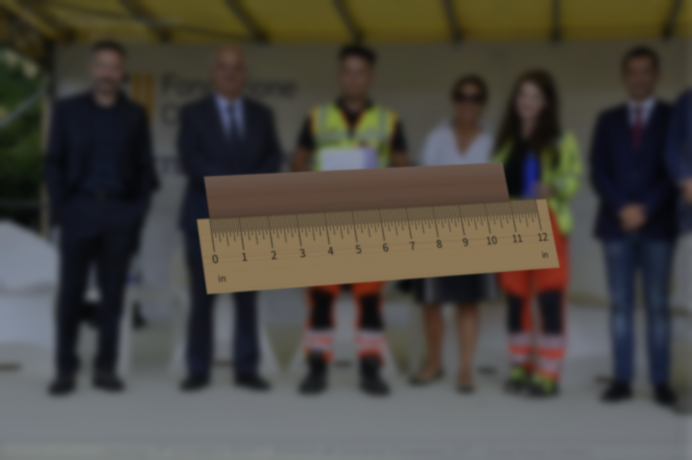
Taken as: 11 in
